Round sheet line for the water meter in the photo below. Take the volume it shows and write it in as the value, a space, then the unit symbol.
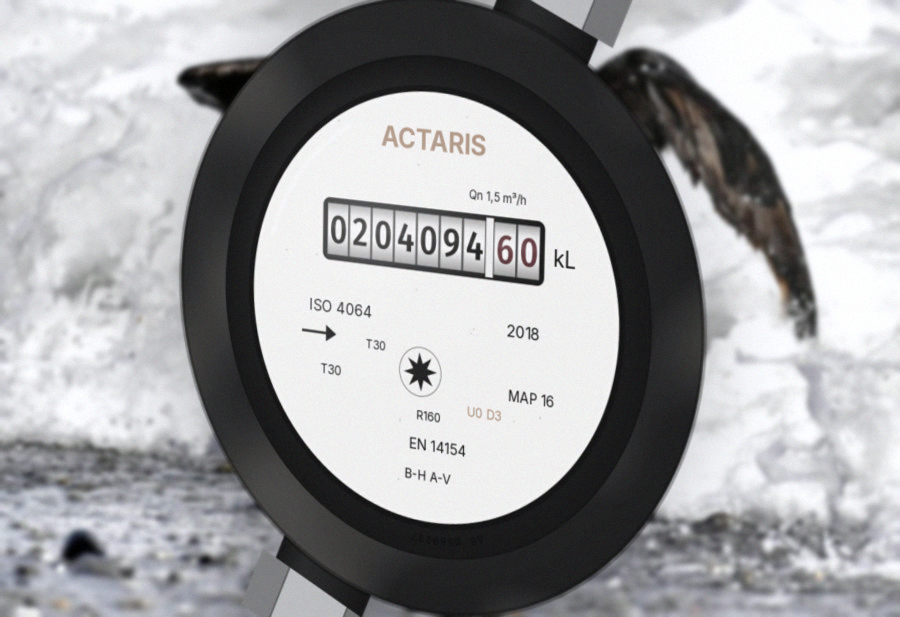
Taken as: 204094.60 kL
